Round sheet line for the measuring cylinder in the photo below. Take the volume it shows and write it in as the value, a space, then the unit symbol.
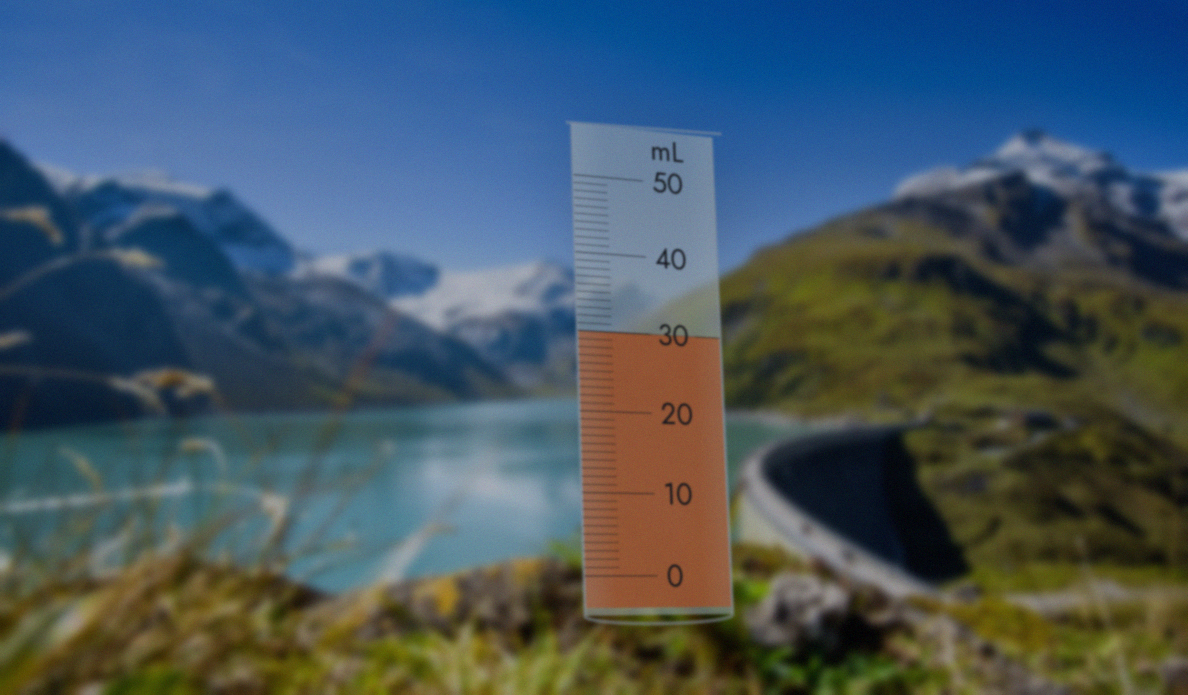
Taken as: 30 mL
